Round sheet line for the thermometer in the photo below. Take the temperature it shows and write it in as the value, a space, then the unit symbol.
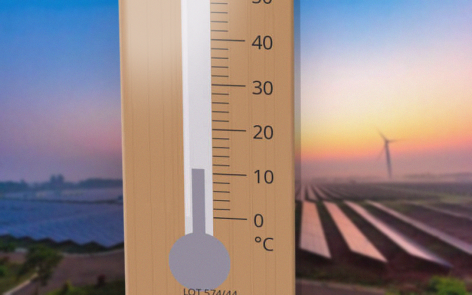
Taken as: 11 °C
